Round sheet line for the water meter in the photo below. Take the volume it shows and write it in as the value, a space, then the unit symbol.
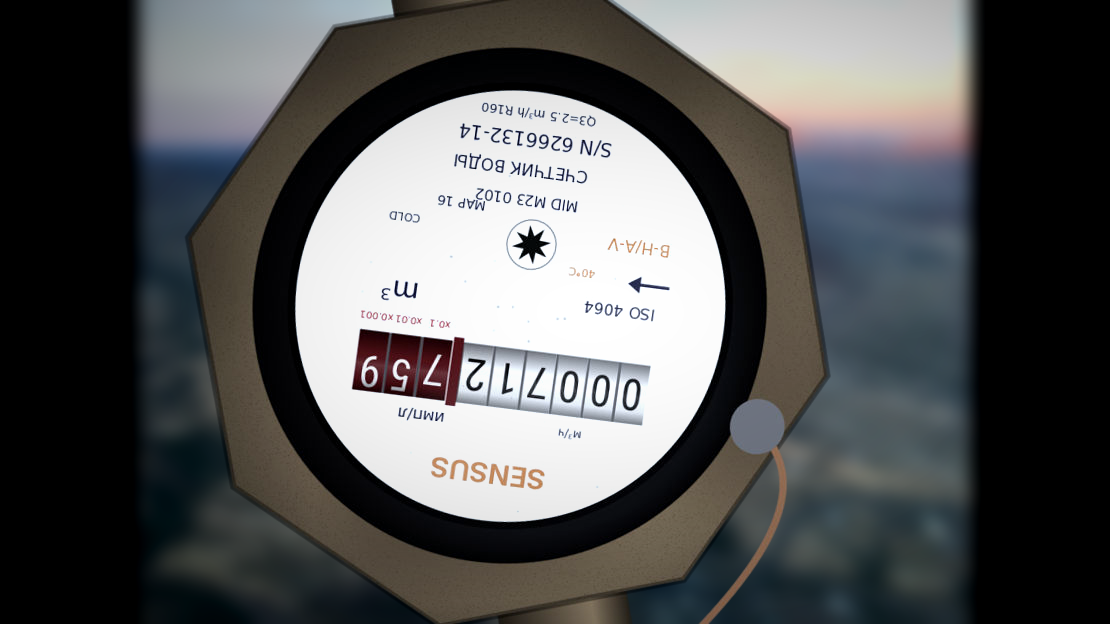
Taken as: 712.759 m³
